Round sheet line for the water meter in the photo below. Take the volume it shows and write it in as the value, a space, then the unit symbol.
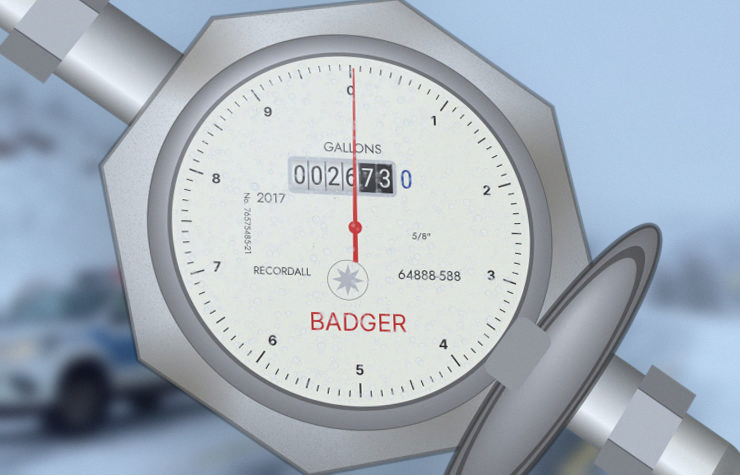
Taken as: 26730.0 gal
